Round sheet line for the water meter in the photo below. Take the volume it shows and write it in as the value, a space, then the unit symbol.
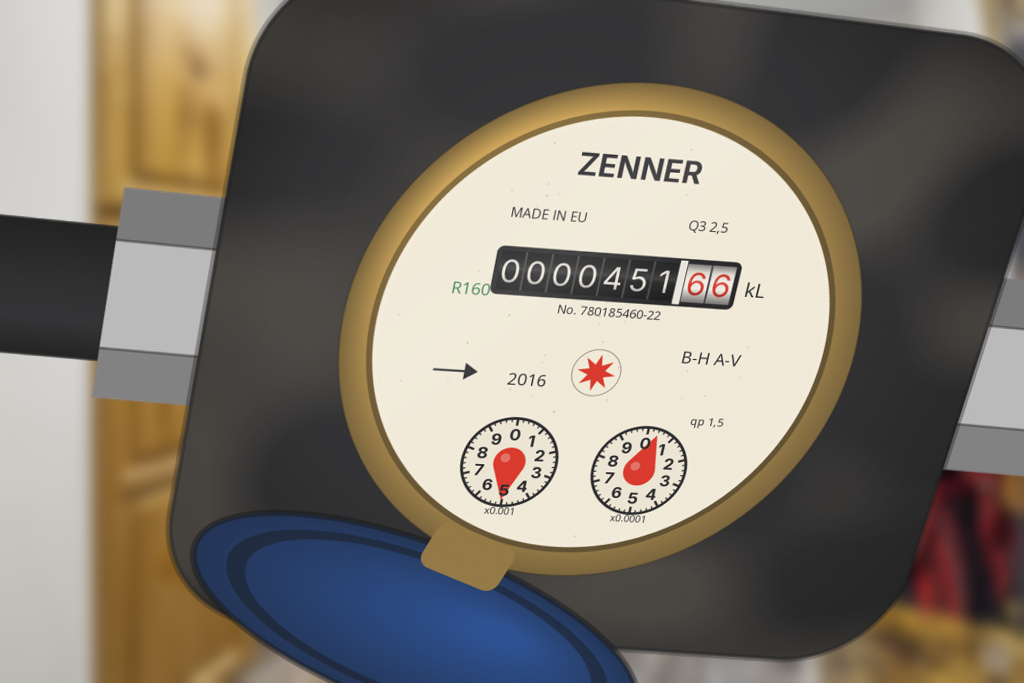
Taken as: 451.6650 kL
